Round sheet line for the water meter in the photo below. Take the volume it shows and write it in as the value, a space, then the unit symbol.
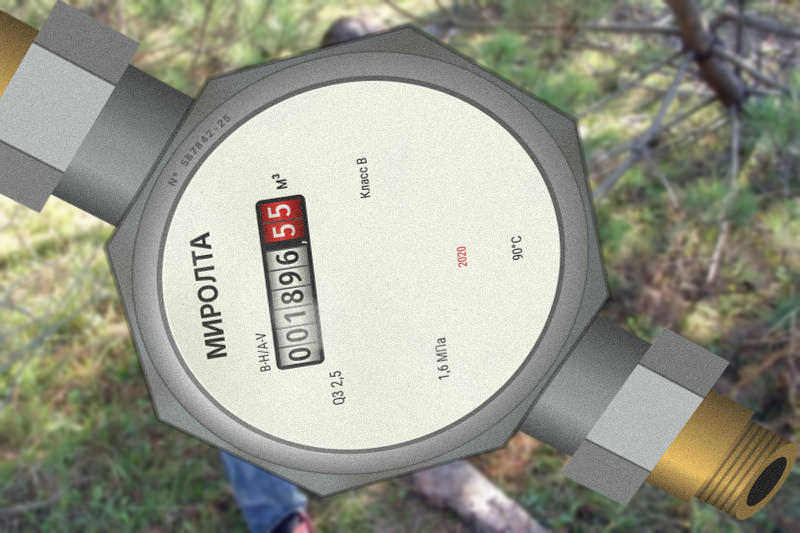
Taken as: 1896.55 m³
